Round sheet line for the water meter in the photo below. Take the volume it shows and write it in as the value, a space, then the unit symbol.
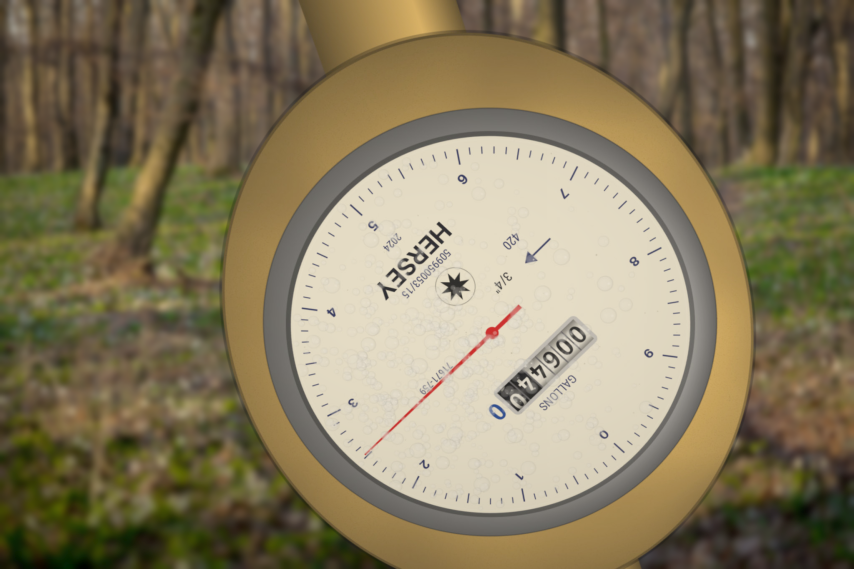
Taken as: 64402.5 gal
